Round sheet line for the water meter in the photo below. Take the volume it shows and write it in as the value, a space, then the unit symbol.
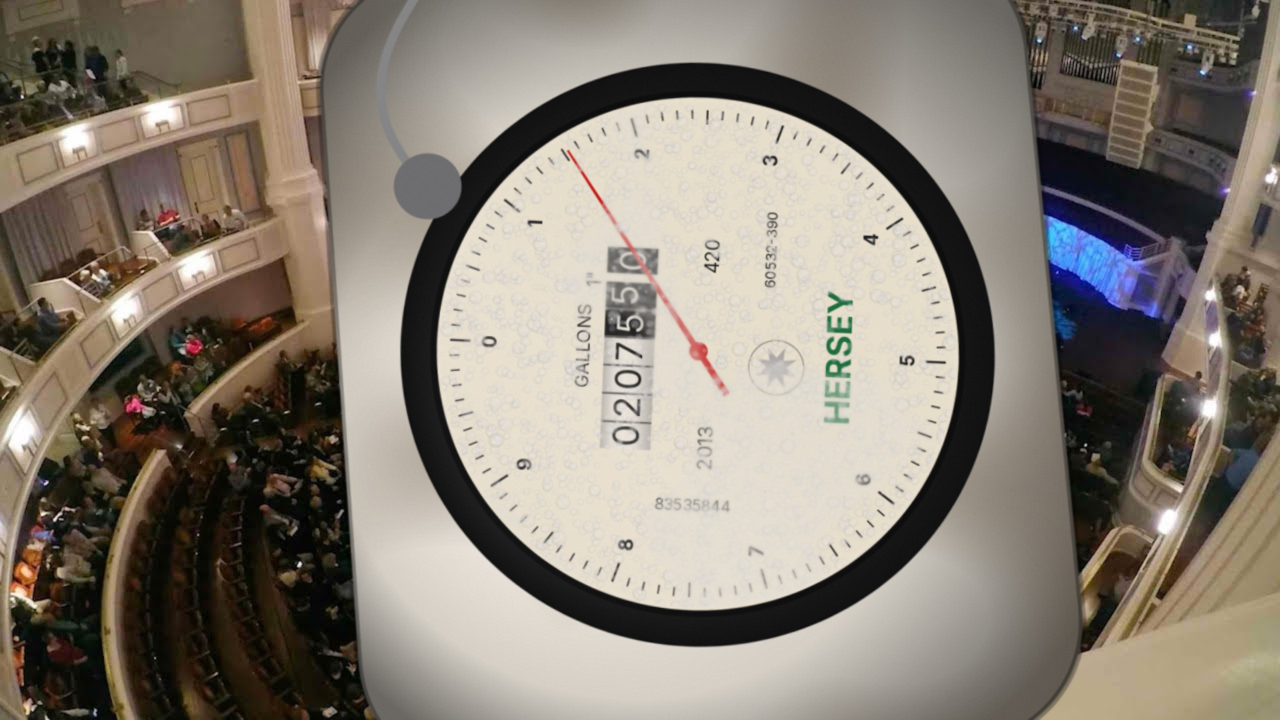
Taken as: 207551.5 gal
